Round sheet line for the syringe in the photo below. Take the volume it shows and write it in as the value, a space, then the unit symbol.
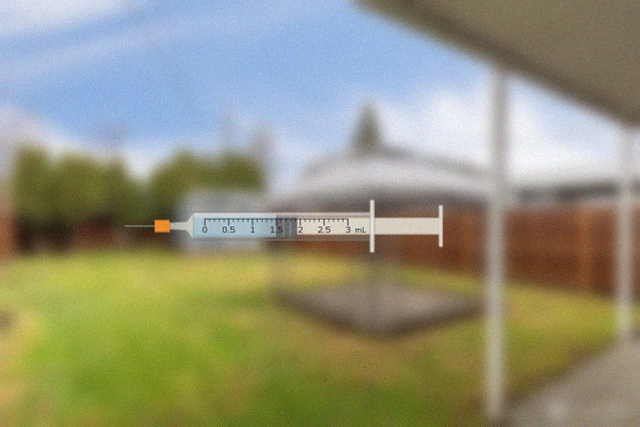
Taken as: 1.5 mL
